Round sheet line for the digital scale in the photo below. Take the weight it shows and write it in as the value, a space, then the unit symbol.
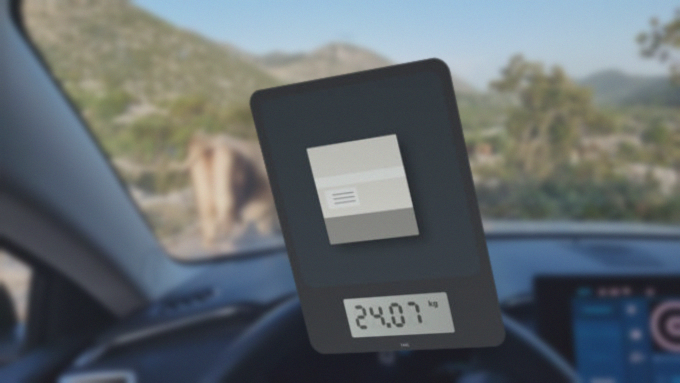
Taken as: 24.07 kg
